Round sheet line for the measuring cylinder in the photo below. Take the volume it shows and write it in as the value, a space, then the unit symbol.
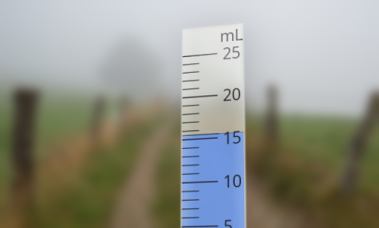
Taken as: 15.5 mL
